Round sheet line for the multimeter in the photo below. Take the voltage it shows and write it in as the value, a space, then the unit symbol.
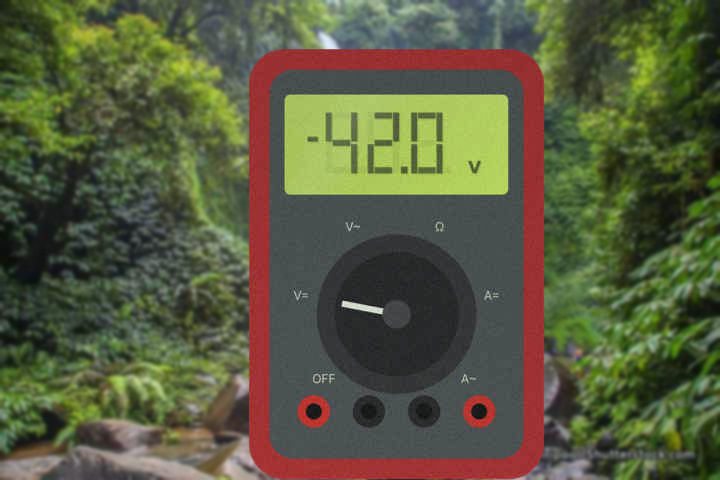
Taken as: -42.0 V
